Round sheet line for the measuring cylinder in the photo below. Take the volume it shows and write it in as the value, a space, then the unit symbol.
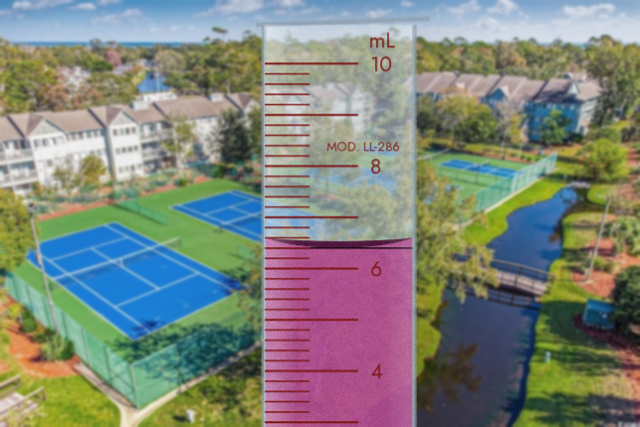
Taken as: 6.4 mL
